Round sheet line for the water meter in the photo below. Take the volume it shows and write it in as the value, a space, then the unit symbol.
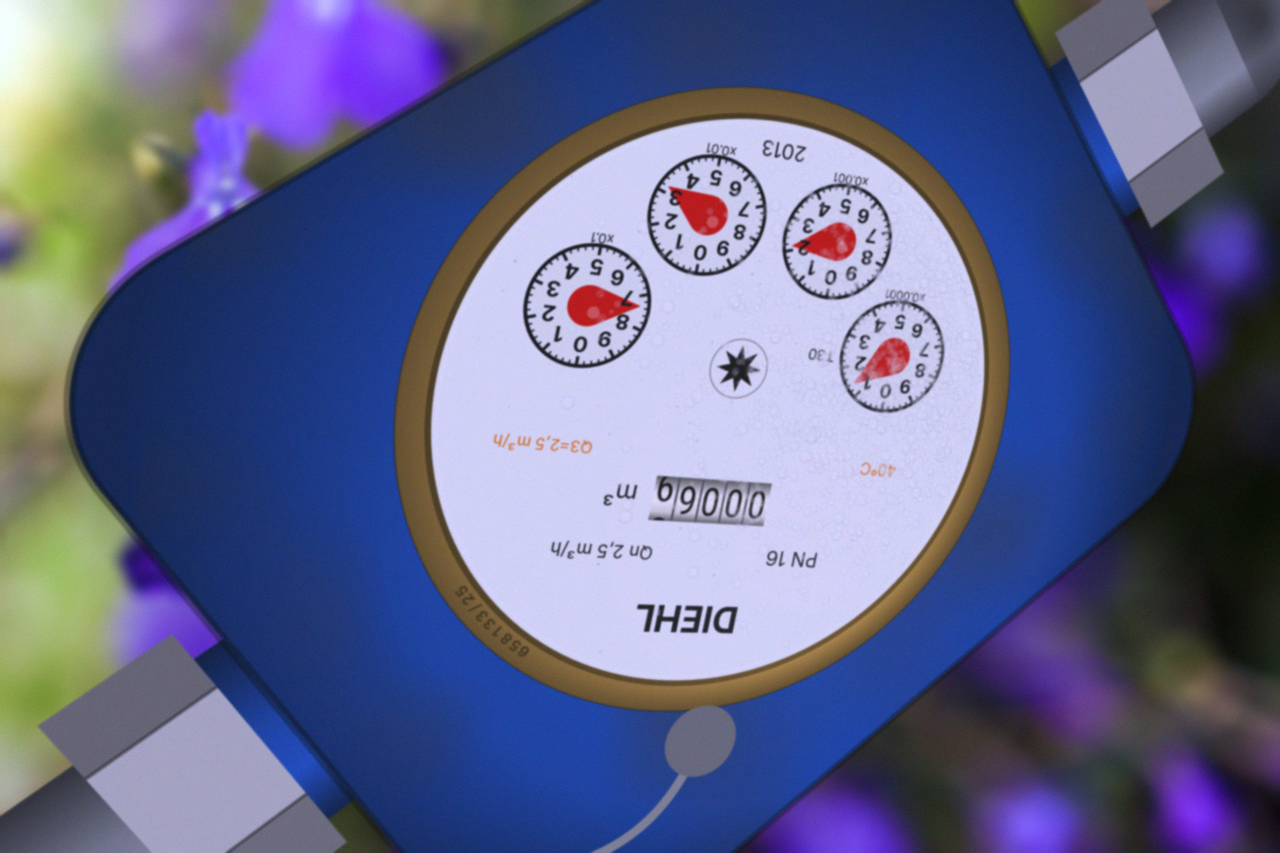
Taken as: 68.7321 m³
